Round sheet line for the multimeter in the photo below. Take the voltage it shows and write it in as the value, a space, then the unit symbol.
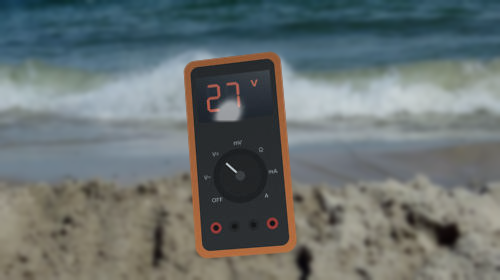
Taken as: 27 V
